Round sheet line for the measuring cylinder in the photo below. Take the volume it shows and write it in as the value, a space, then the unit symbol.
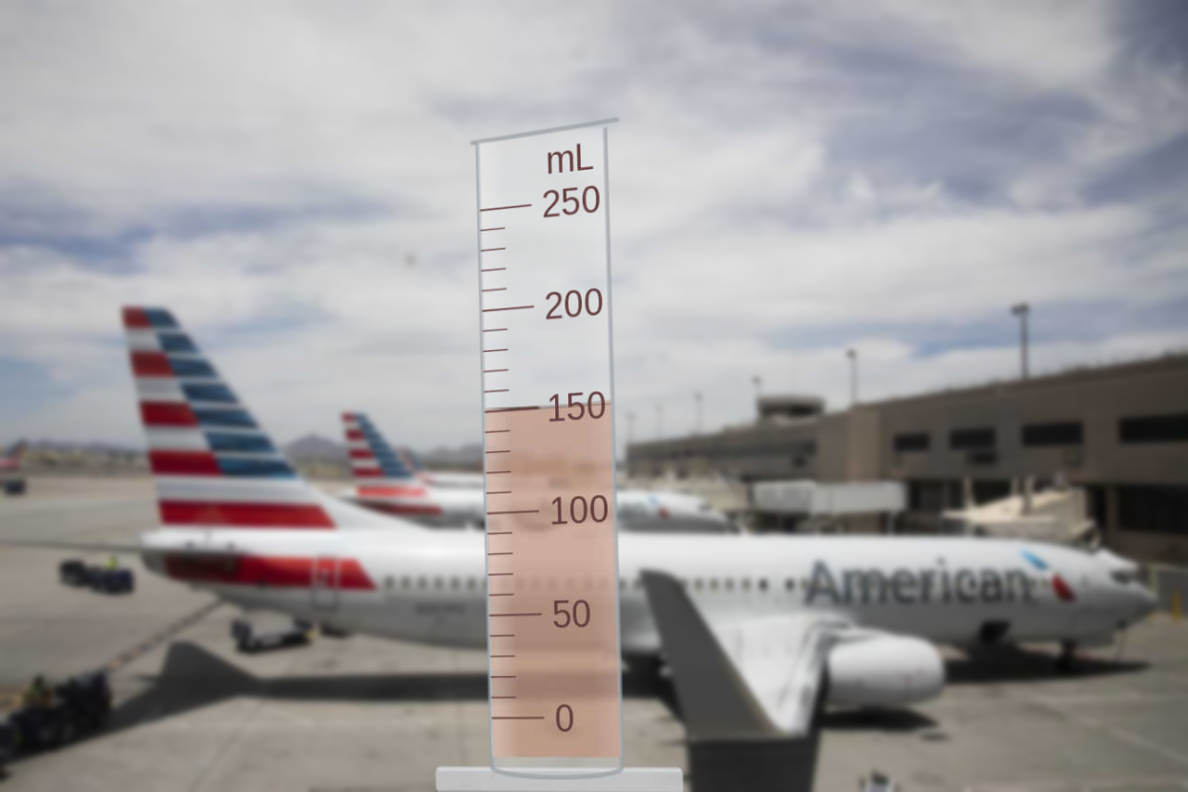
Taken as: 150 mL
